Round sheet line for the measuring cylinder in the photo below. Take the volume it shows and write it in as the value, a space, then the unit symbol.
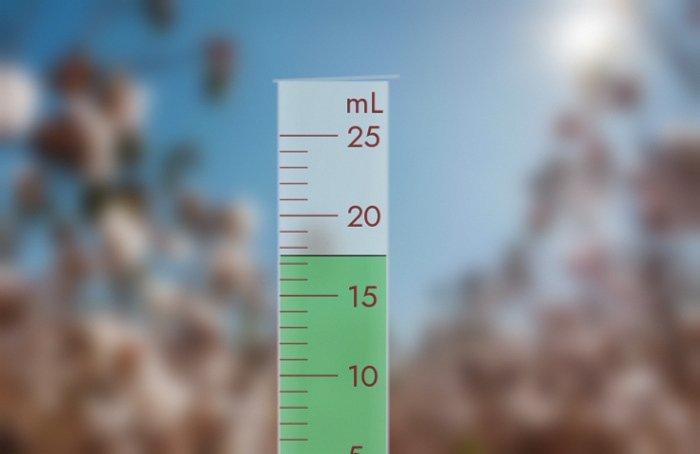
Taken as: 17.5 mL
